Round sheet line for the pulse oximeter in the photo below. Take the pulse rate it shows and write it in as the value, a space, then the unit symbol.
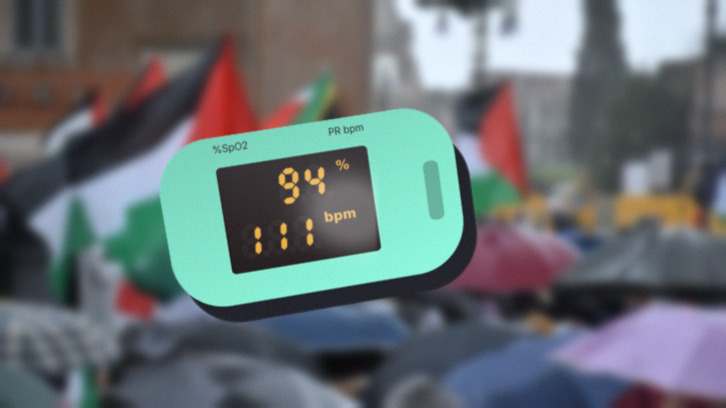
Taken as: 111 bpm
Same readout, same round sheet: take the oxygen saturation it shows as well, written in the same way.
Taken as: 94 %
